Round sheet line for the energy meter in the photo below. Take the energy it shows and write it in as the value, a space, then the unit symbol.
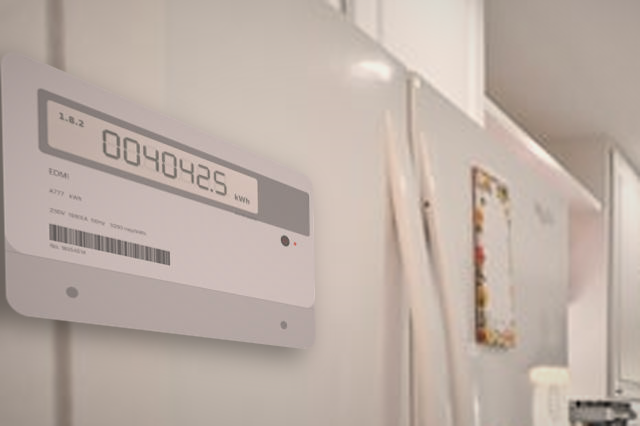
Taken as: 4042.5 kWh
